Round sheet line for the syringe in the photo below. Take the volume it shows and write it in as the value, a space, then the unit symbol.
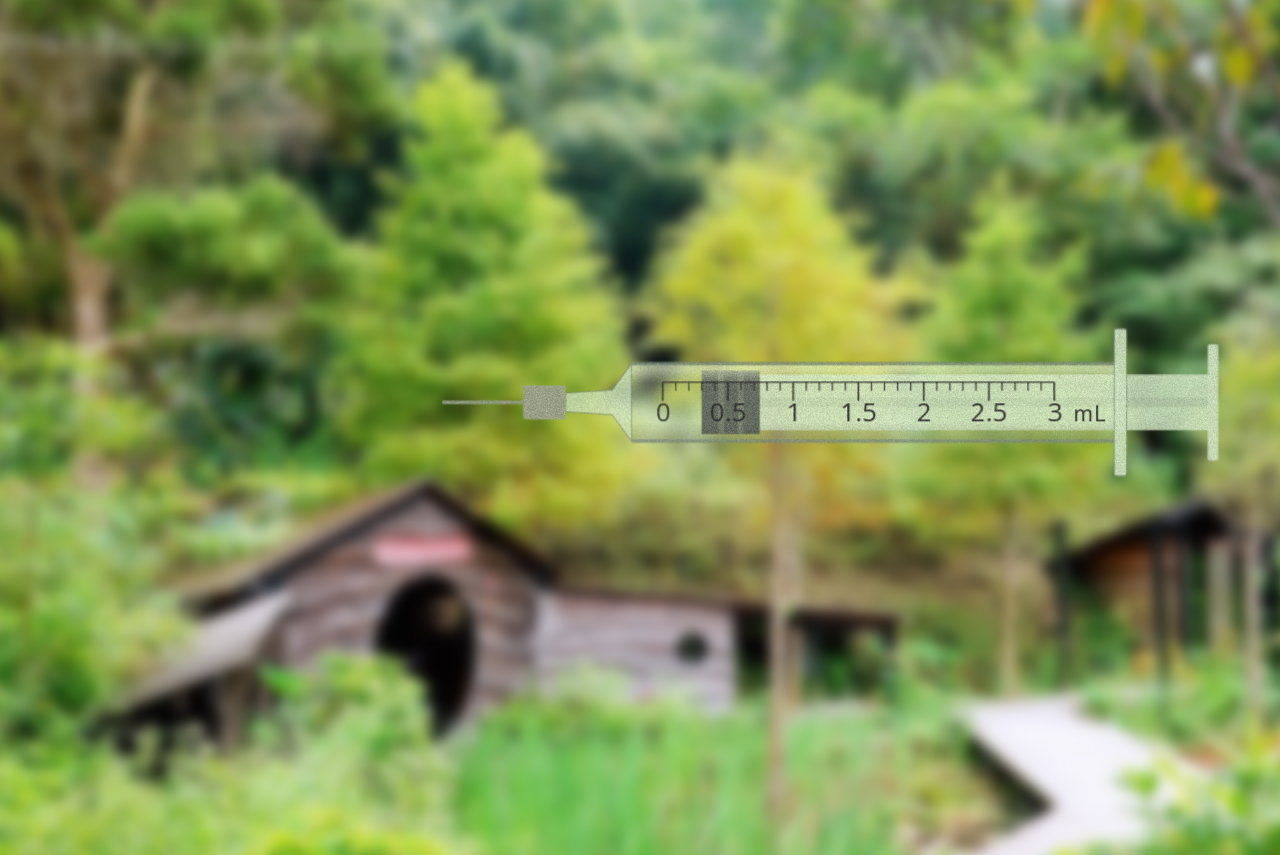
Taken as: 0.3 mL
